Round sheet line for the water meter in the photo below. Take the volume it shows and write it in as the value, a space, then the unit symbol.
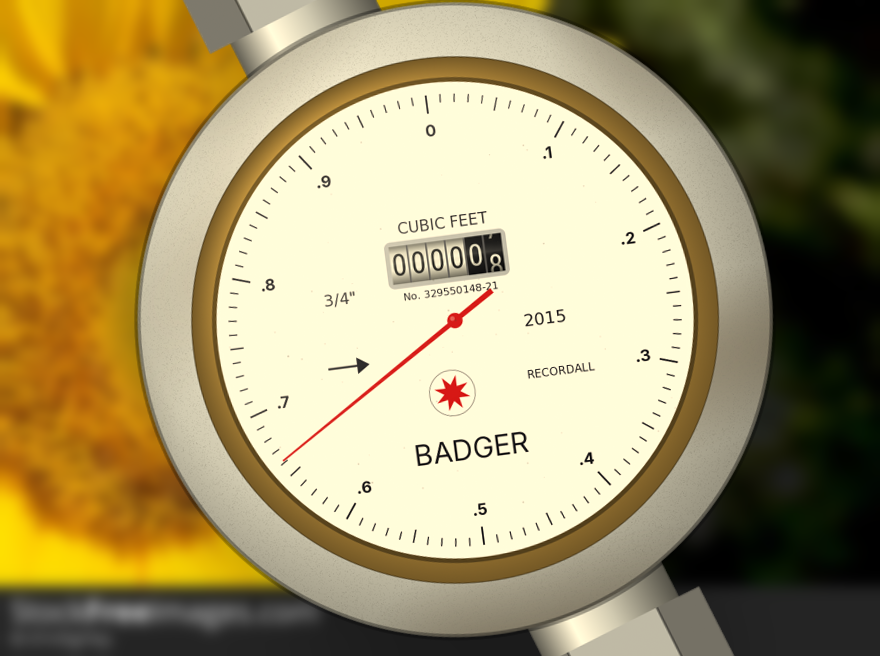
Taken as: 7.66 ft³
